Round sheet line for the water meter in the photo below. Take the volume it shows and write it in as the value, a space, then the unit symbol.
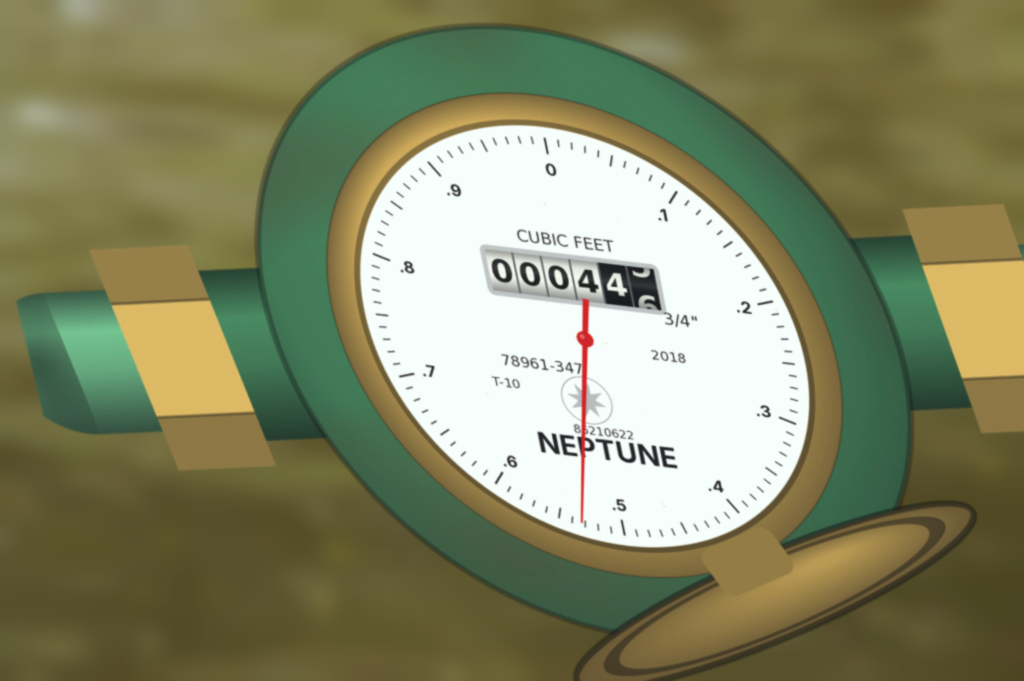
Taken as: 445.53 ft³
